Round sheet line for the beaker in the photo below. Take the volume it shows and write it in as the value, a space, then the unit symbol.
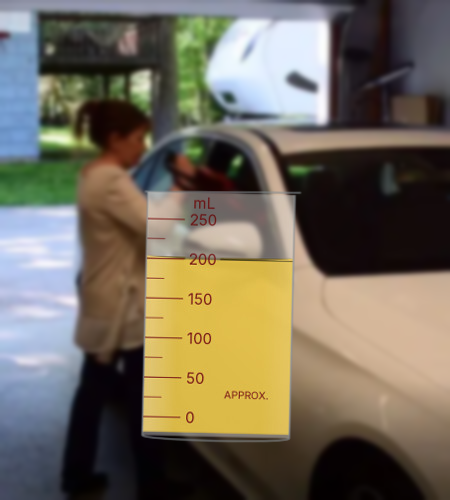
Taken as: 200 mL
